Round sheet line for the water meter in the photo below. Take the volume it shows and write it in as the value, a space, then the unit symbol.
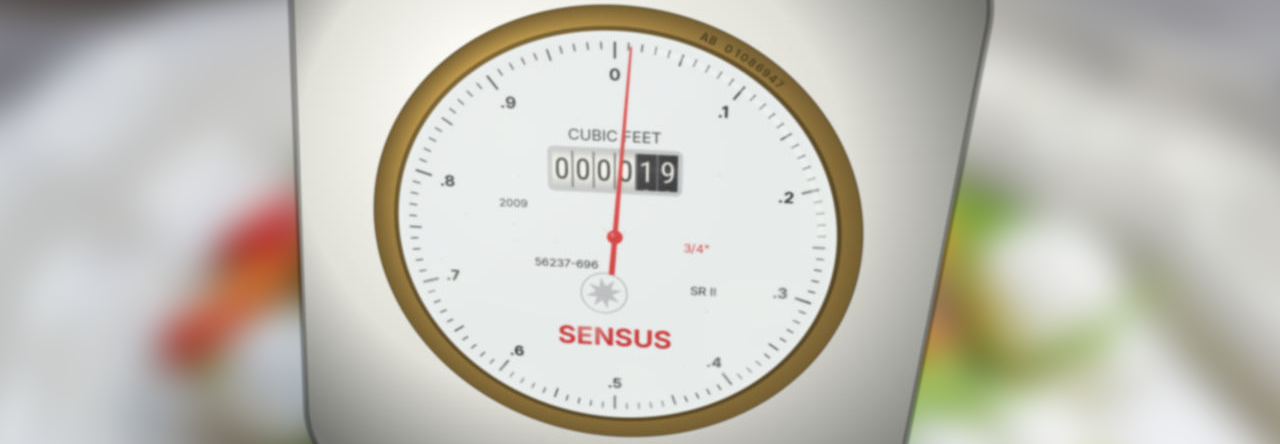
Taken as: 19.01 ft³
